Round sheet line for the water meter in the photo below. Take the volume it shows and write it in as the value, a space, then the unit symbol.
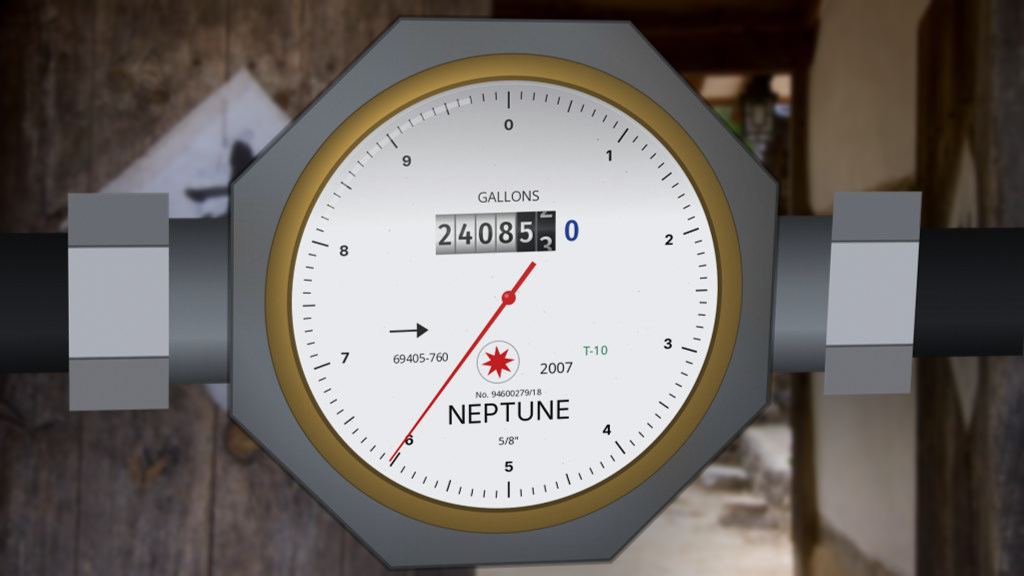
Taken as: 2408526.0 gal
